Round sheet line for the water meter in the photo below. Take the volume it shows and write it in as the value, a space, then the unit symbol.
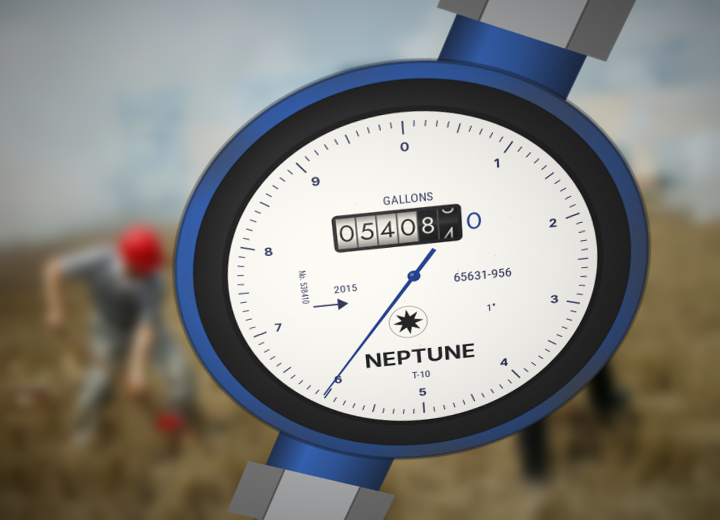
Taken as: 540836.0 gal
